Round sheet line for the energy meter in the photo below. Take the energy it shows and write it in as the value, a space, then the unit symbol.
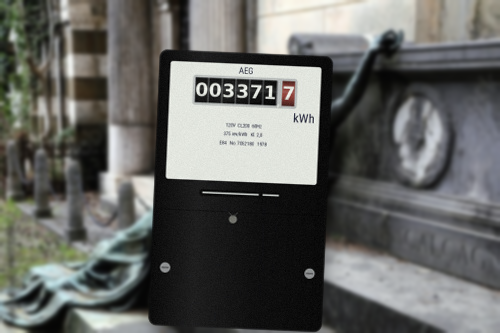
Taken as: 3371.7 kWh
